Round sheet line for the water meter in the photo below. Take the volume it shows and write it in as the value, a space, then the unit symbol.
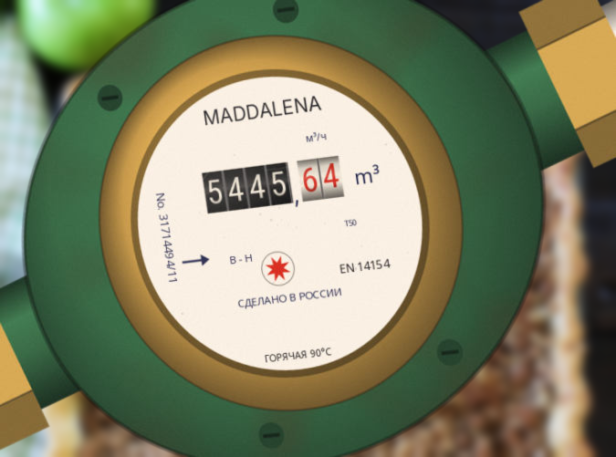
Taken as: 5445.64 m³
